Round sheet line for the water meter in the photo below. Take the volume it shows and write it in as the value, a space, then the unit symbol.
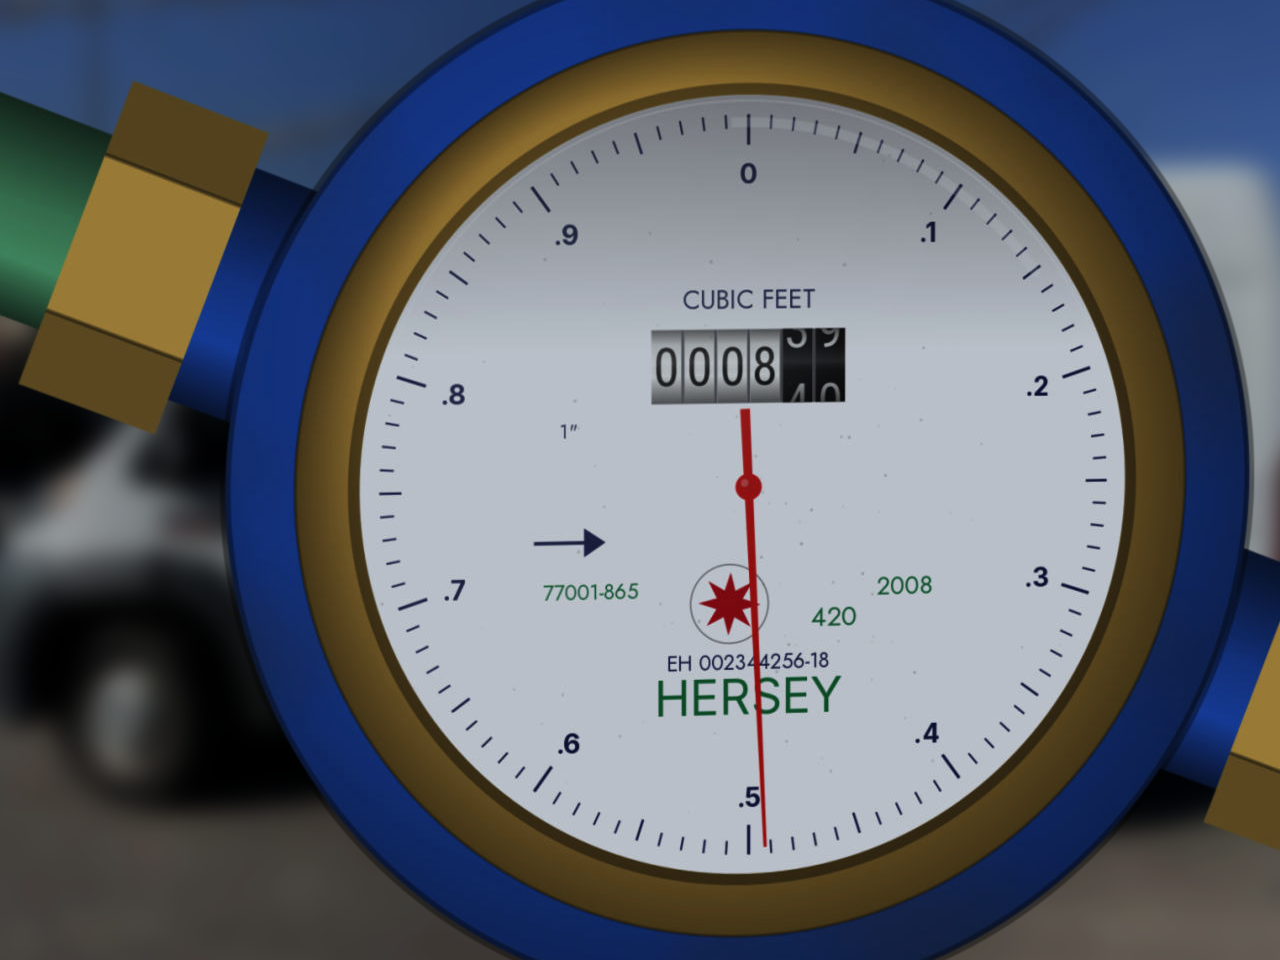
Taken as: 839.49 ft³
